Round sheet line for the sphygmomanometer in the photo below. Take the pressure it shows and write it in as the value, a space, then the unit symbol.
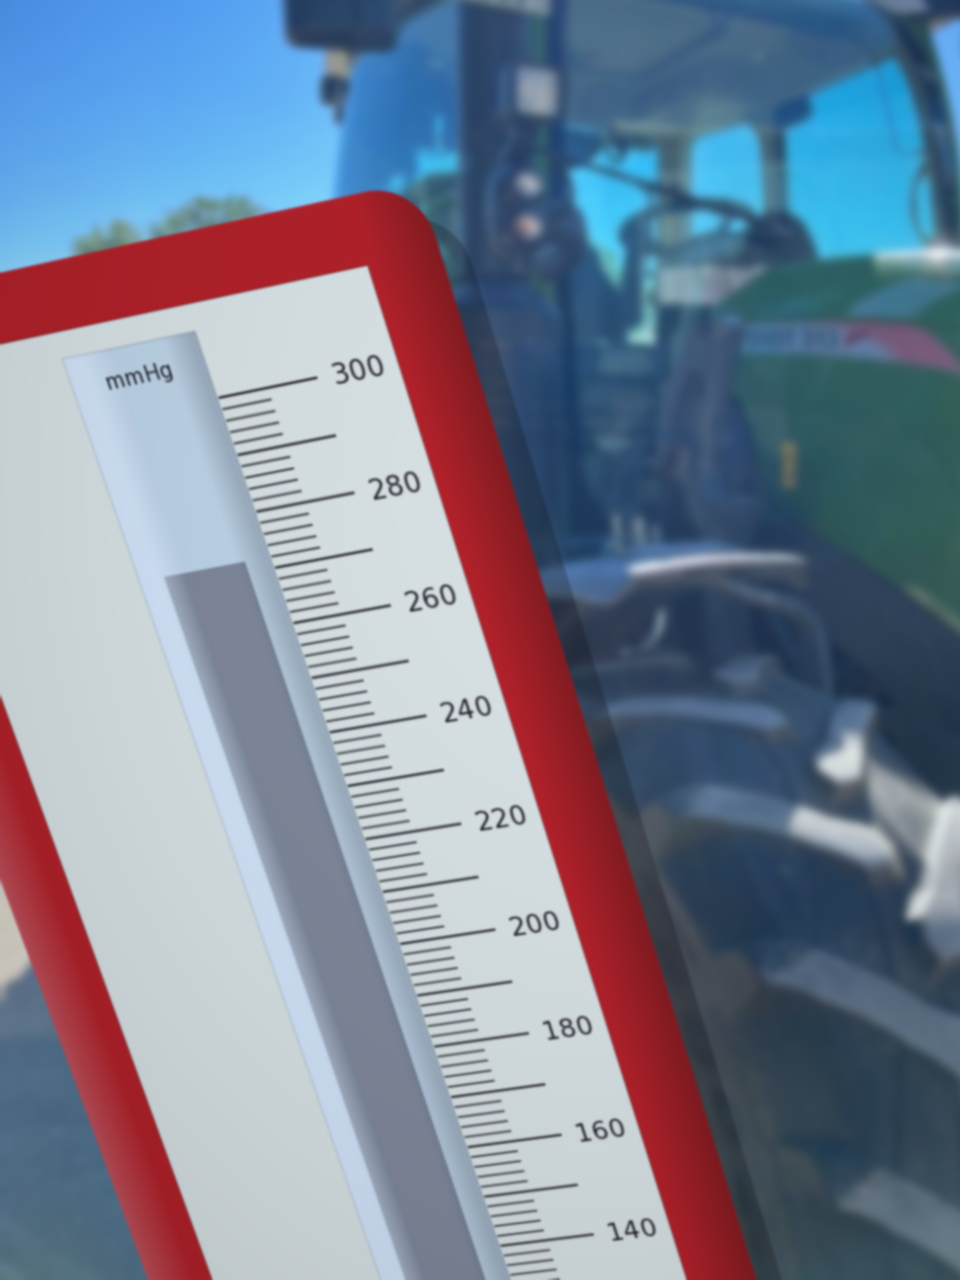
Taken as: 272 mmHg
